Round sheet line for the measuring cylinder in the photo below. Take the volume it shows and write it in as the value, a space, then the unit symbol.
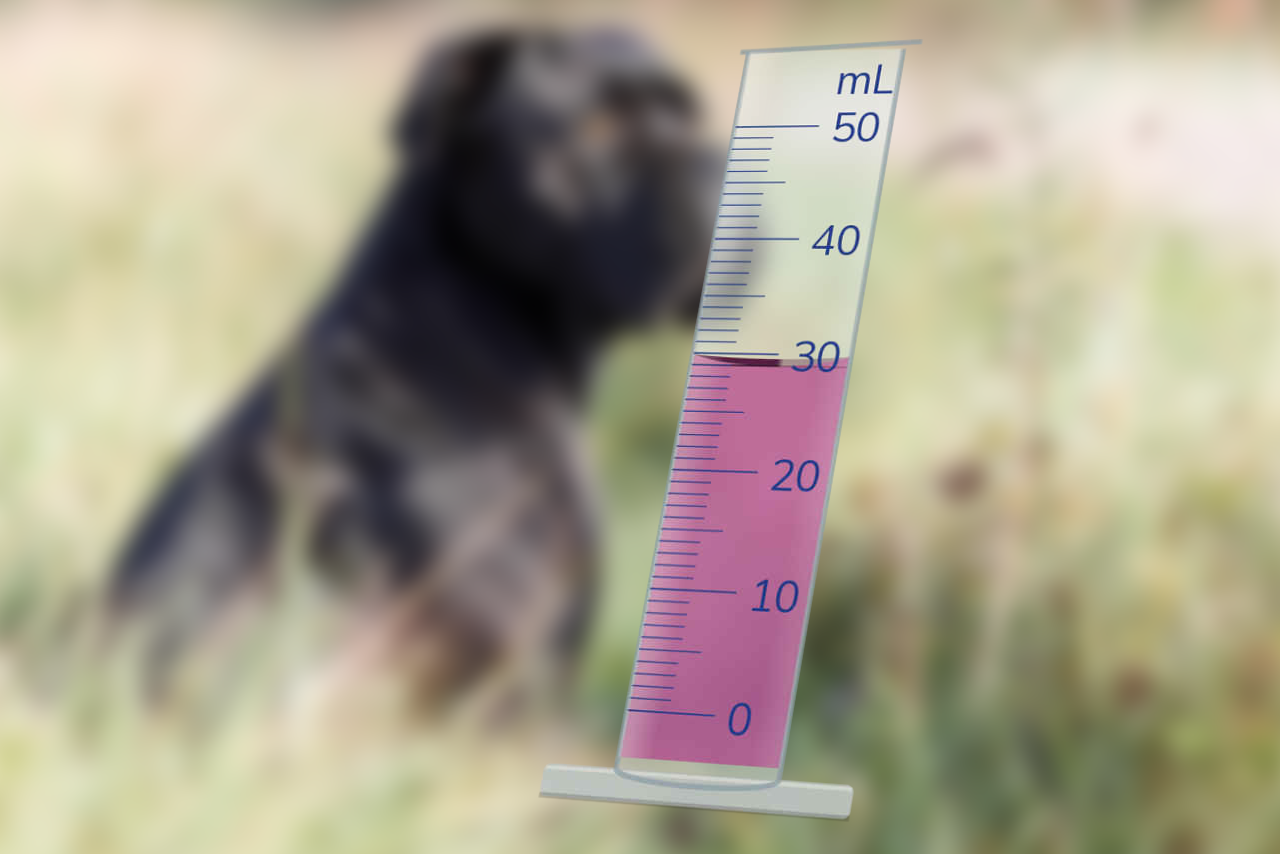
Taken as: 29 mL
